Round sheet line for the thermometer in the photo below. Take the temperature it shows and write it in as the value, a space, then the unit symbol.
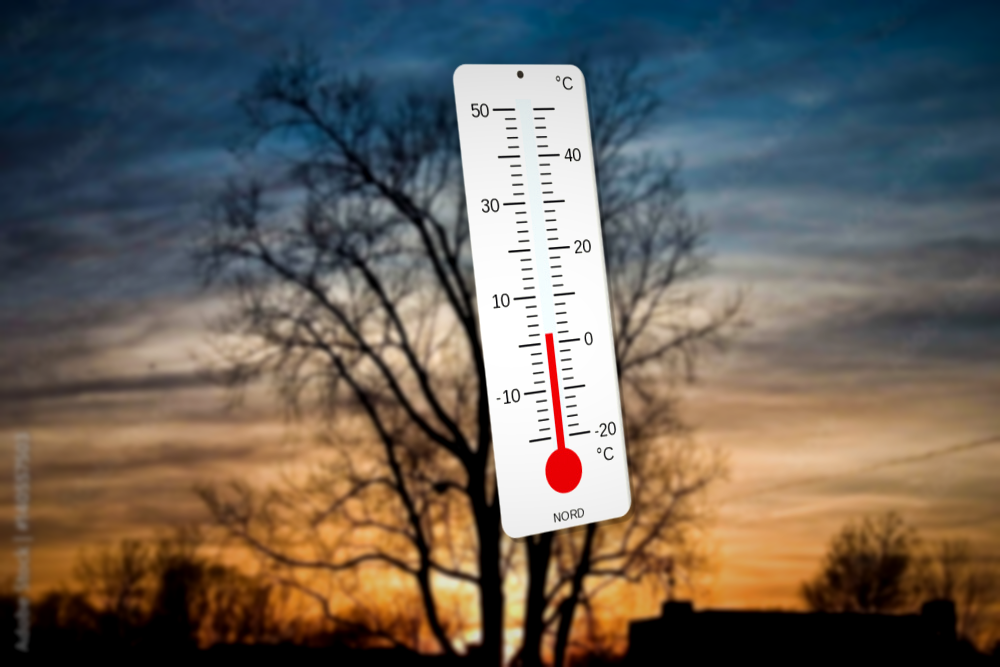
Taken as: 2 °C
